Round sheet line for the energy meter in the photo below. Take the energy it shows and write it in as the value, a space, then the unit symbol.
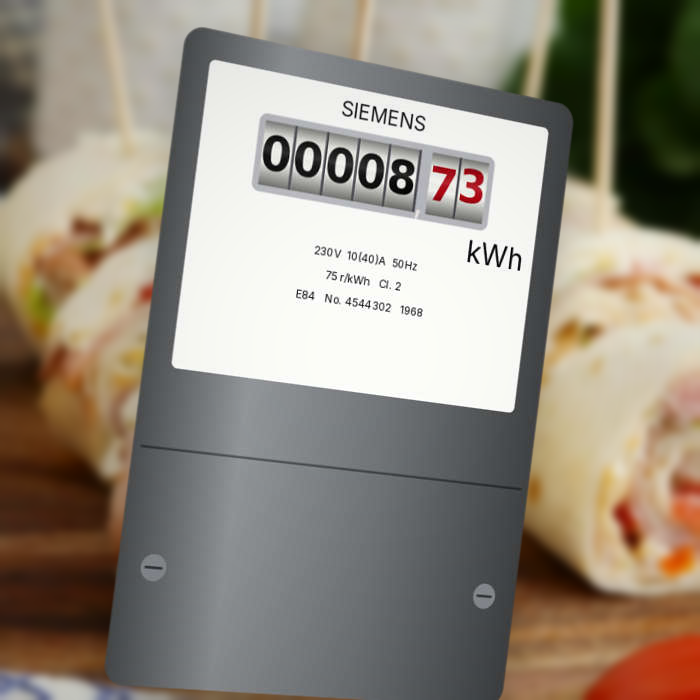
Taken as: 8.73 kWh
